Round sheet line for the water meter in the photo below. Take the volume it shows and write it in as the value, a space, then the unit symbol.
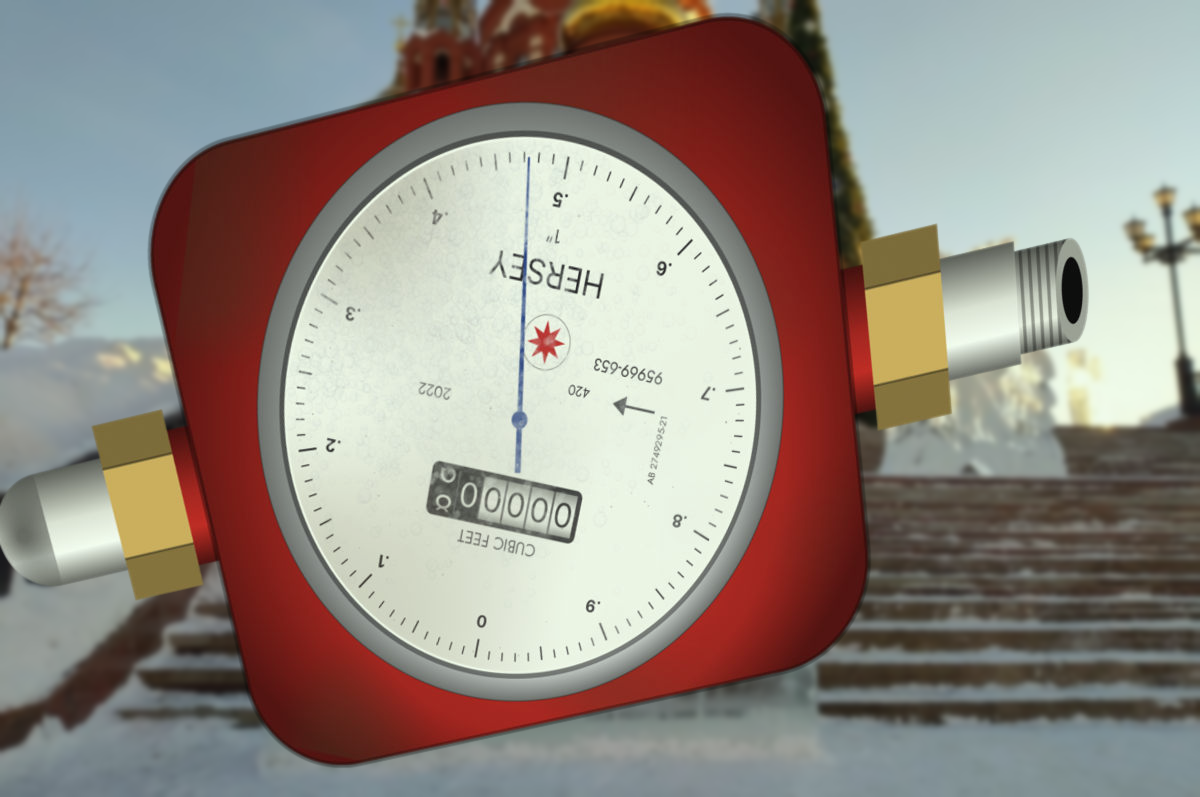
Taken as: 8.47 ft³
